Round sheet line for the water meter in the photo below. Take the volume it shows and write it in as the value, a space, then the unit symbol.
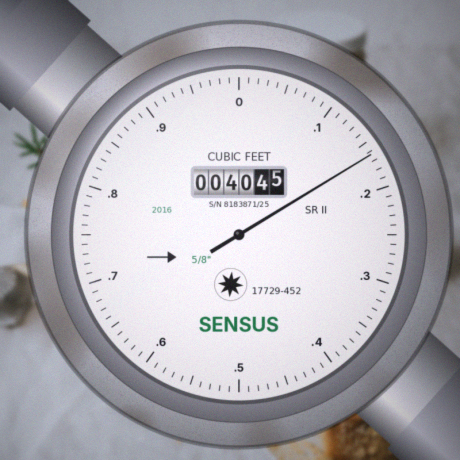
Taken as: 4045.16 ft³
